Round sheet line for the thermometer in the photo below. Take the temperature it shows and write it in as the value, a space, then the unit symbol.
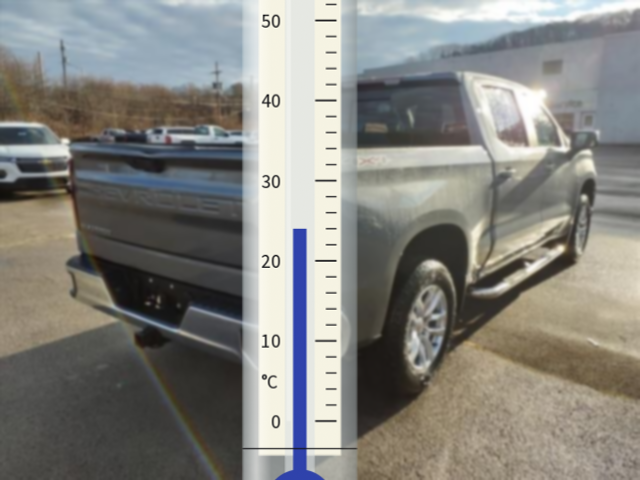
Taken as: 24 °C
